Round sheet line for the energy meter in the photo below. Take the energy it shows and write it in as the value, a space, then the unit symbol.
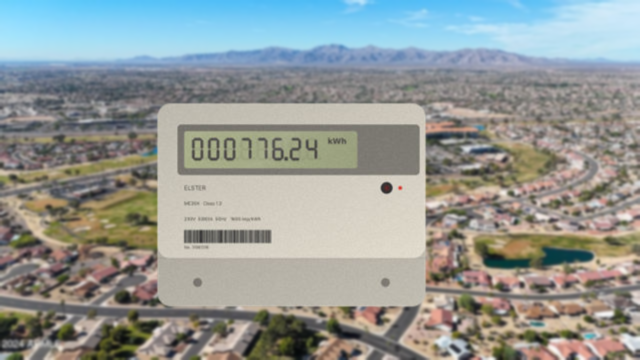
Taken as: 776.24 kWh
